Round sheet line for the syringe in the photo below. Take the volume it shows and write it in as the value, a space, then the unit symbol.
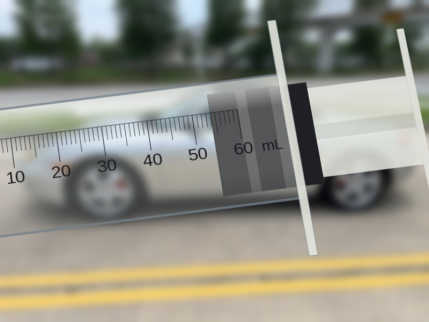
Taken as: 54 mL
